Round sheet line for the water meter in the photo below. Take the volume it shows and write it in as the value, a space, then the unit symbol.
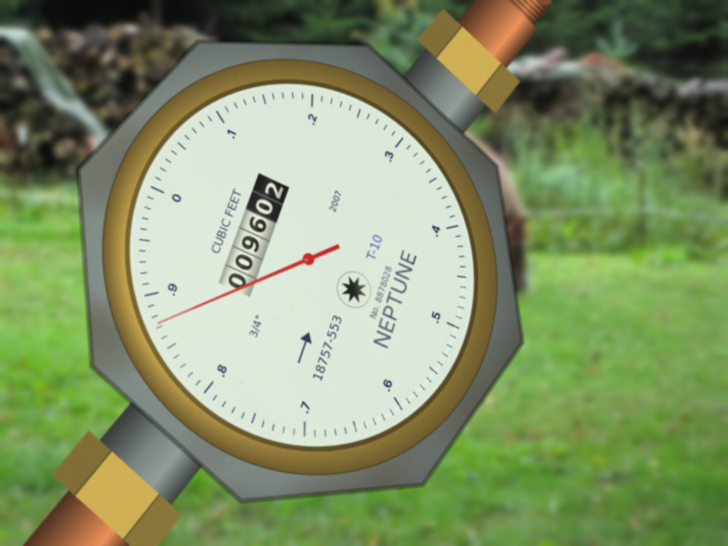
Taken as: 9601.87 ft³
